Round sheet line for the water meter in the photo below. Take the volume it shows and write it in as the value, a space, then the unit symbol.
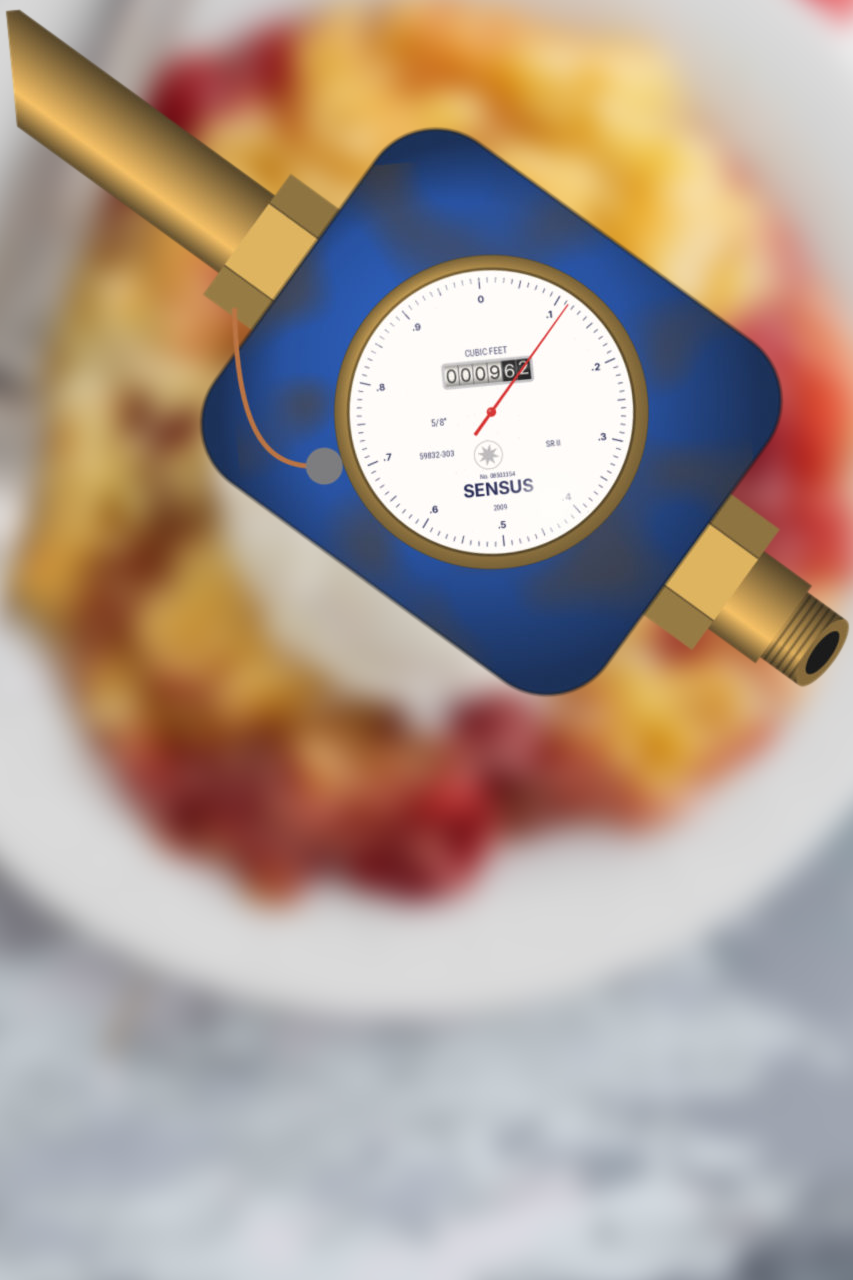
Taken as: 962.11 ft³
